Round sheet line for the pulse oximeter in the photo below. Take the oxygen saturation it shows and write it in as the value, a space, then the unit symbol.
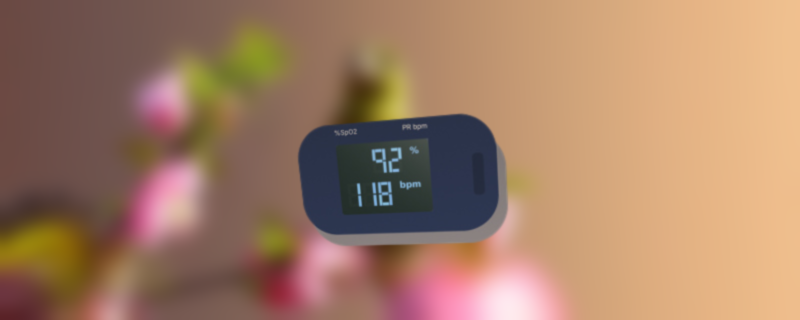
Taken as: 92 %
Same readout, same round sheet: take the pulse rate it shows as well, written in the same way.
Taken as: 118 bpm
